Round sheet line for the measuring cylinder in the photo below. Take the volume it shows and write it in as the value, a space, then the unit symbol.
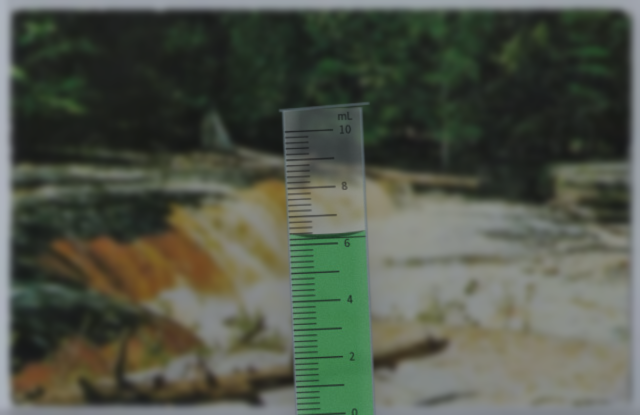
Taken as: 6.2 mL
